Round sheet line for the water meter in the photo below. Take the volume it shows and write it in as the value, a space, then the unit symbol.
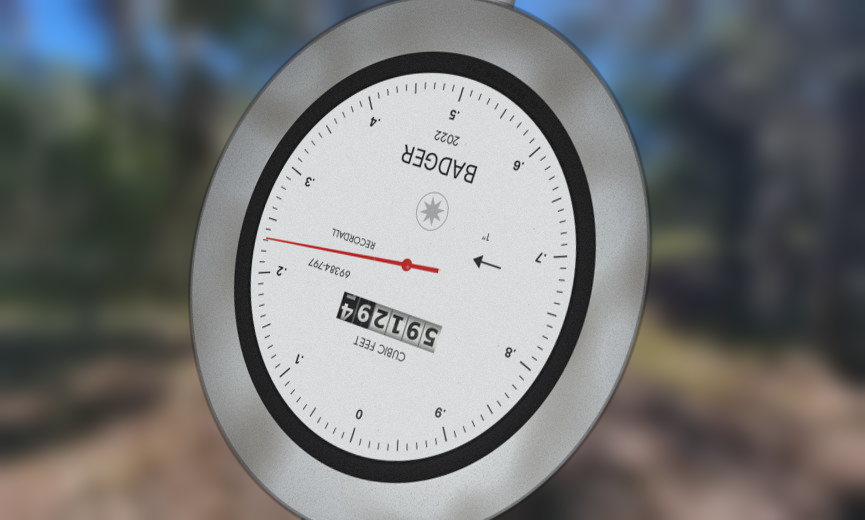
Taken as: 591294.23 ft³
